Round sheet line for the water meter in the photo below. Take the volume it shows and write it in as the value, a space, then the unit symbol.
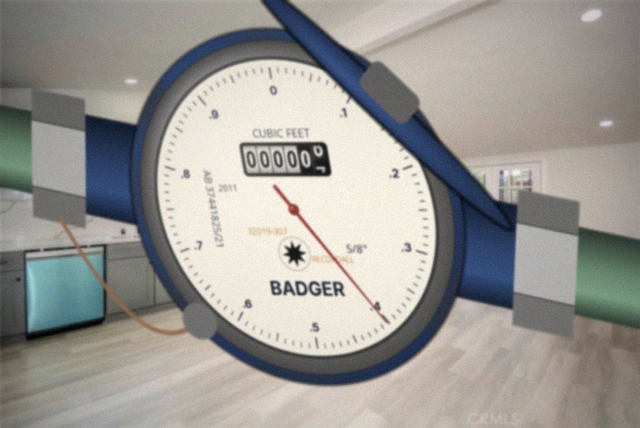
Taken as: 6.40 ft³
